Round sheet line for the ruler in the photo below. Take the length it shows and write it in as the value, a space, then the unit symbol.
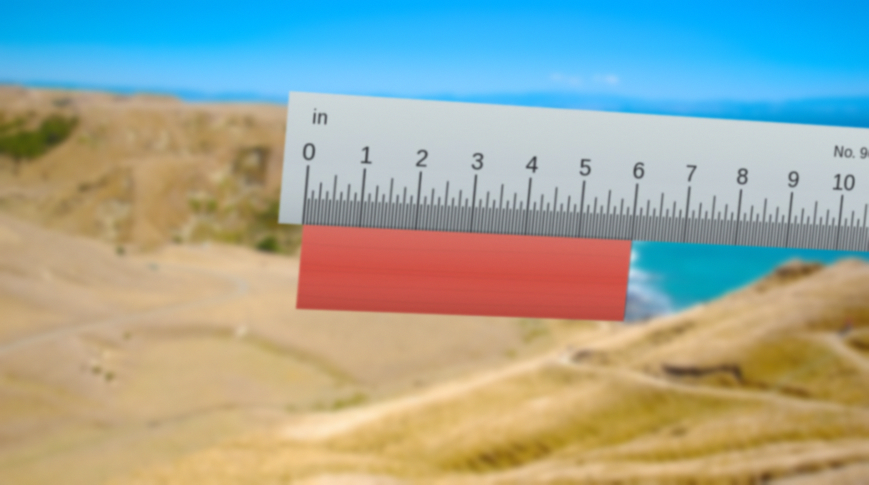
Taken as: 6 in
